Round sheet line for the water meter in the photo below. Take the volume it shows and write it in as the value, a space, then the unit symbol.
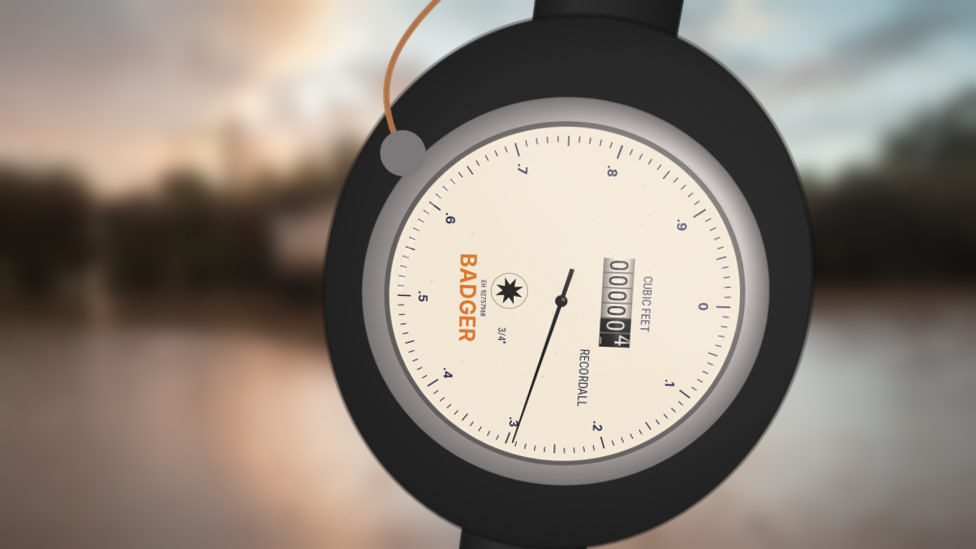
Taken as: 4.29 ft³
